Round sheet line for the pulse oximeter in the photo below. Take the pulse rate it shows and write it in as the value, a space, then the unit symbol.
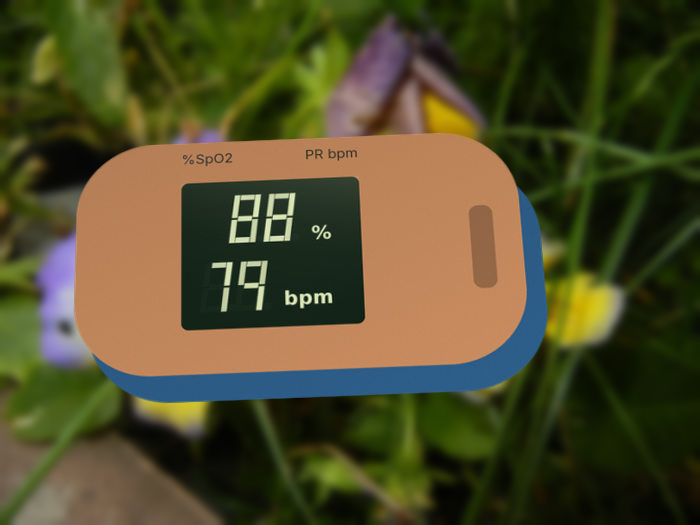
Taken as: 79 bpm
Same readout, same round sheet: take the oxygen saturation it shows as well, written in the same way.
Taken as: 88 %
